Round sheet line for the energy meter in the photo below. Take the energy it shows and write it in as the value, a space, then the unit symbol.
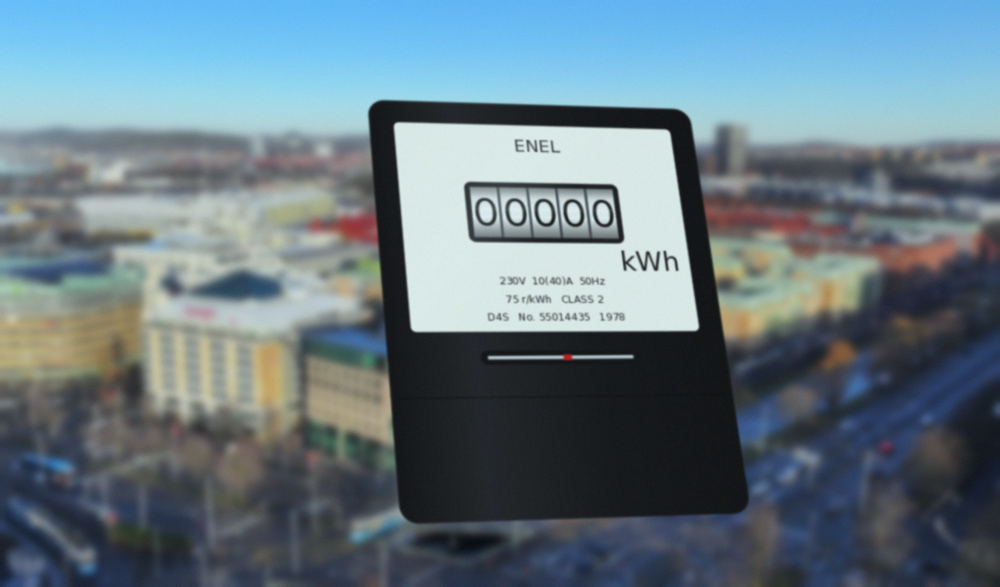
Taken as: 0 kWh
